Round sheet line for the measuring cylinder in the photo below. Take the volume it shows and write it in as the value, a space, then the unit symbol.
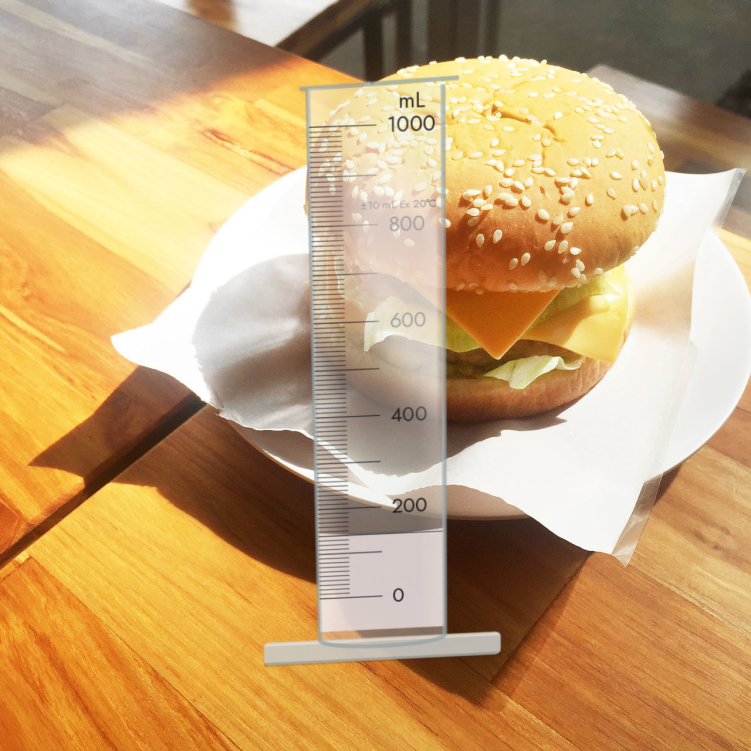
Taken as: 140 mL
